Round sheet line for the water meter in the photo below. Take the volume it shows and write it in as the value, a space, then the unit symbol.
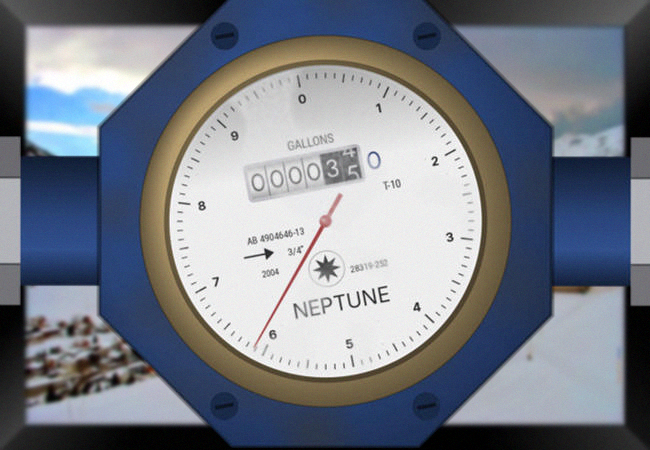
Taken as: 346.1 gal
